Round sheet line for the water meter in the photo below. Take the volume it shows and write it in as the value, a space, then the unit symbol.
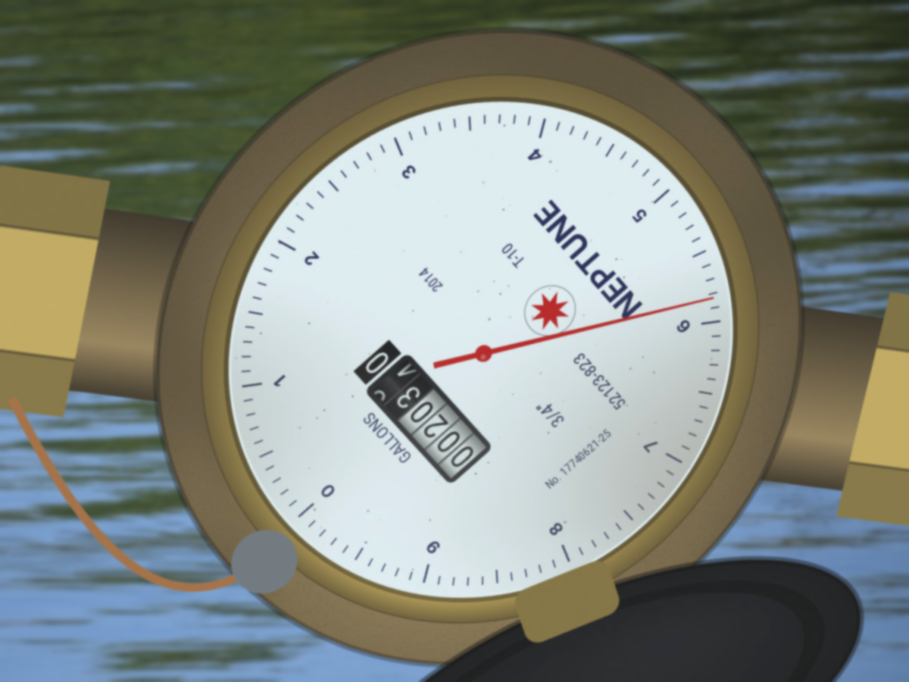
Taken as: 20335.8 gal
